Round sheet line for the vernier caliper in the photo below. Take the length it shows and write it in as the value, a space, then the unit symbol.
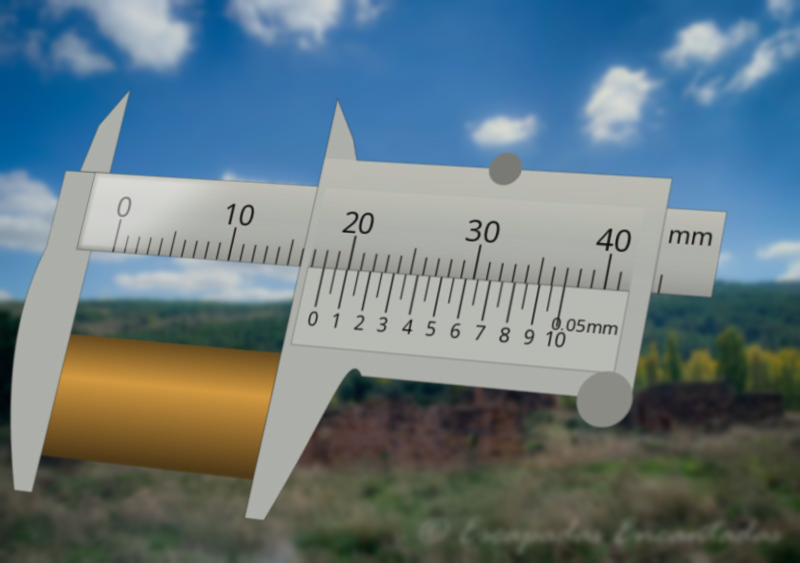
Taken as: 18.0 mm
